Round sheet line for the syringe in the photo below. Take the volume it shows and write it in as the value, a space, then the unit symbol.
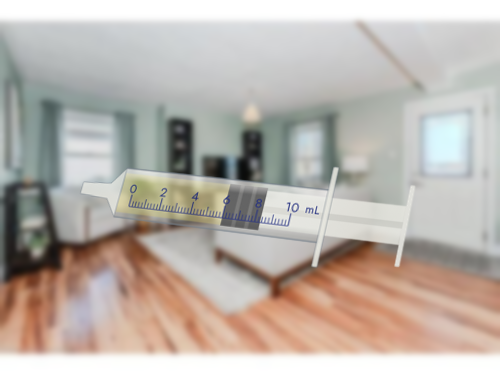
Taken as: 6 mL
